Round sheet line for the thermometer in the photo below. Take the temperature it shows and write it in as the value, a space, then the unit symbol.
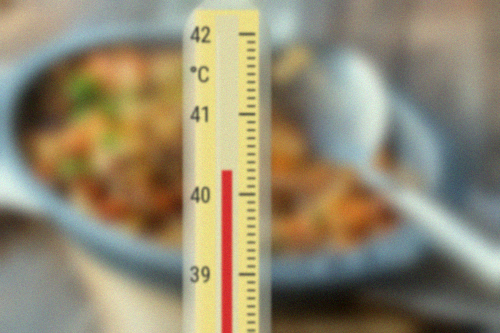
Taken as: 40.3 °C
